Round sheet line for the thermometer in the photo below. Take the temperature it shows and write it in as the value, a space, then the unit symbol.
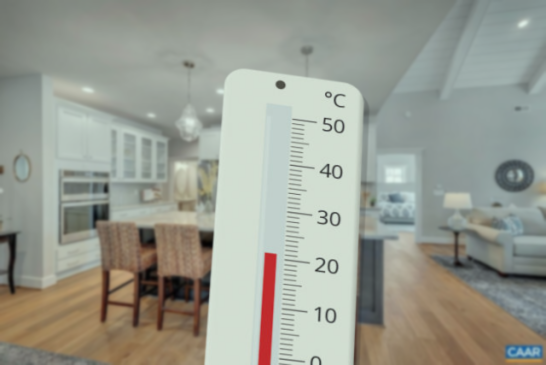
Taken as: 21 °C
